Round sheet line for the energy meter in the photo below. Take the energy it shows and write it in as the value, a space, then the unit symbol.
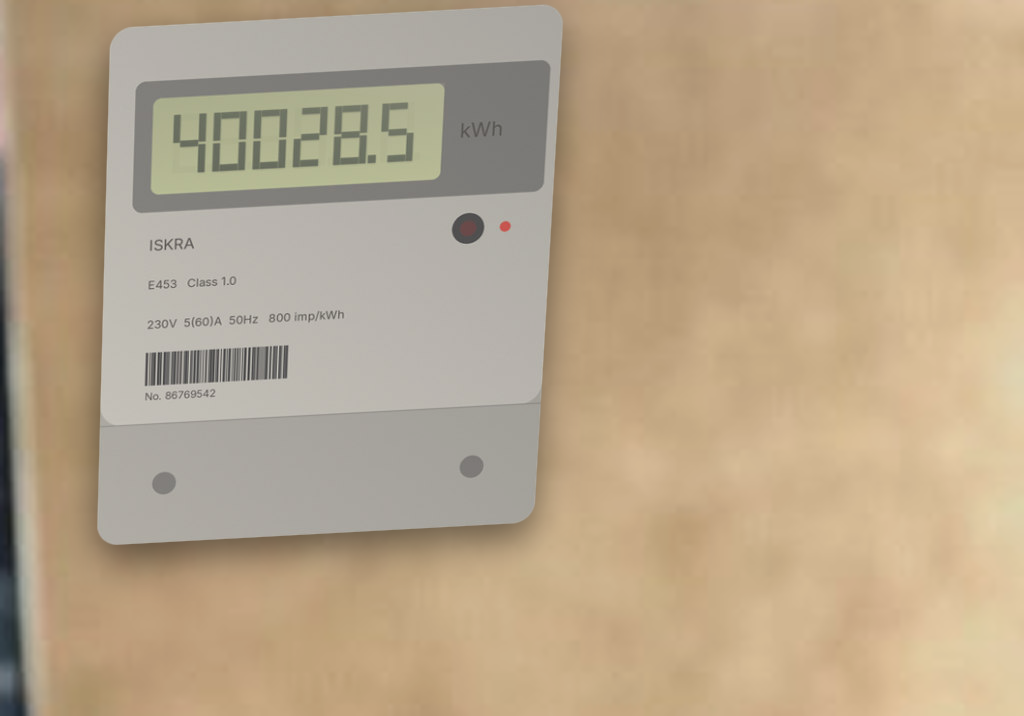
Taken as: 40028.5 kWh
